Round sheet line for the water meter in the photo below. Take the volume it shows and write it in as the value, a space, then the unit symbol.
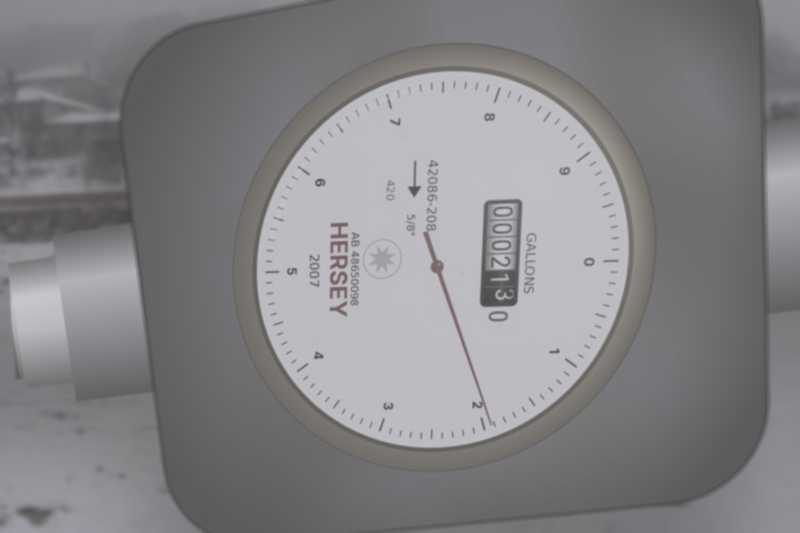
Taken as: 2131.9 gal
